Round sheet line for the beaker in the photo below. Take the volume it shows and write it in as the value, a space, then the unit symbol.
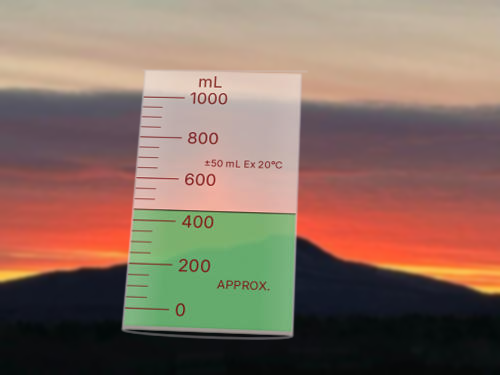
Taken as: 450 mL
